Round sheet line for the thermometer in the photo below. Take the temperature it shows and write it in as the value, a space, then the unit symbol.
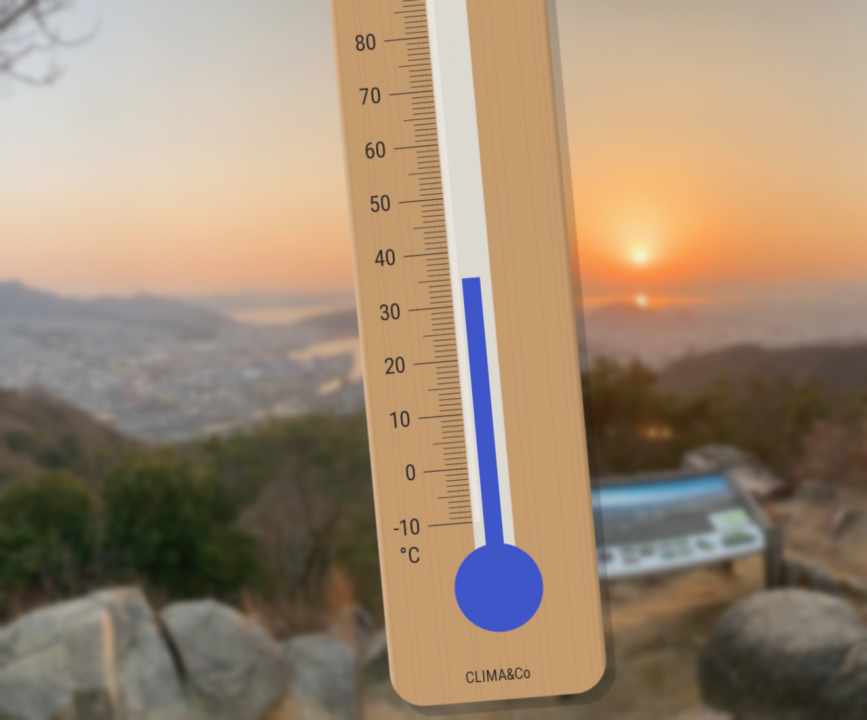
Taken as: 35 °C
